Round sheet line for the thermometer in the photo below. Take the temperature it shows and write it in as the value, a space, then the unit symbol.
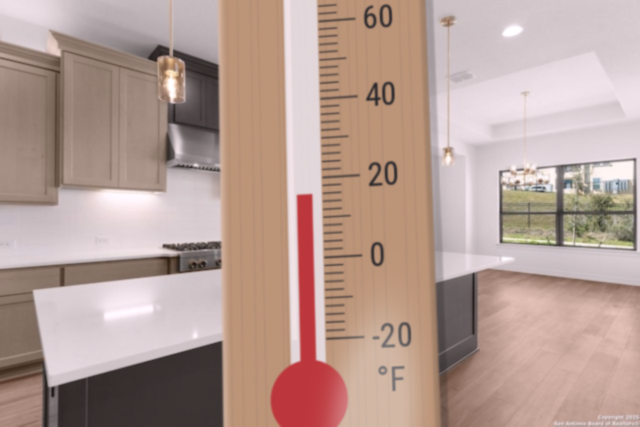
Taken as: 16 °F
